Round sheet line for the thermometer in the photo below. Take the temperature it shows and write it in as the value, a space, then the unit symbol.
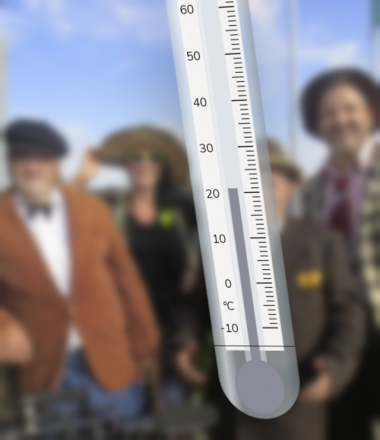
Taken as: 21 °C
